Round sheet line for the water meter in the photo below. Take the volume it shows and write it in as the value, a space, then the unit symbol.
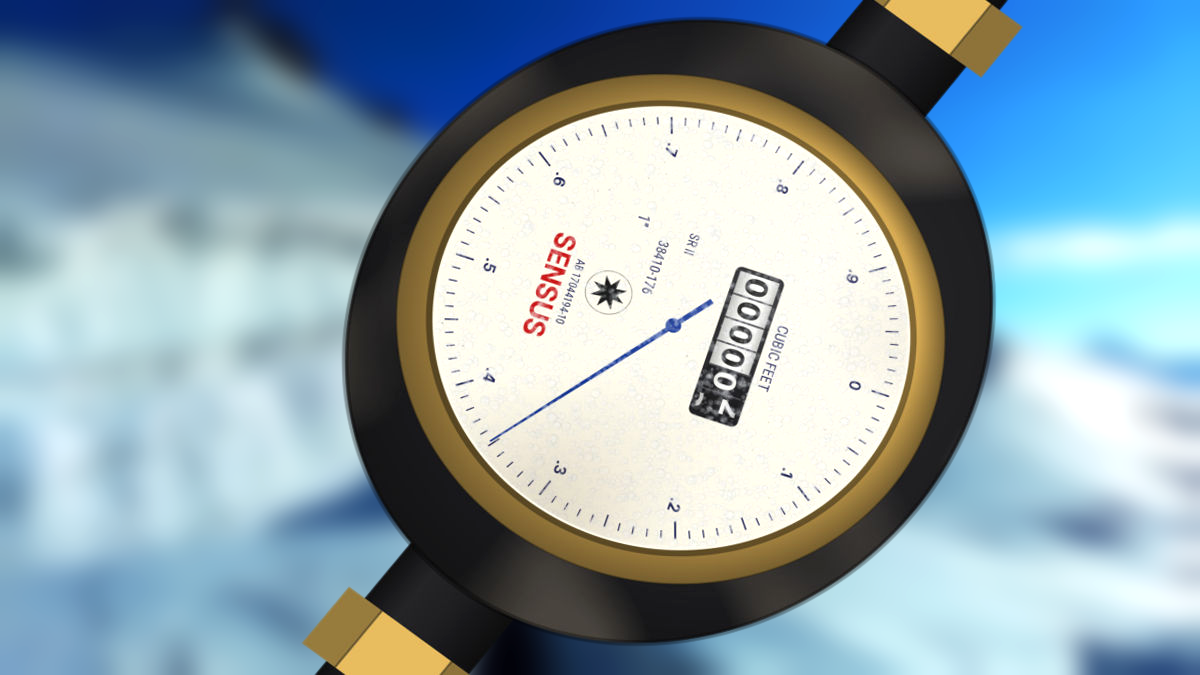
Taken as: 2.35 ft³
